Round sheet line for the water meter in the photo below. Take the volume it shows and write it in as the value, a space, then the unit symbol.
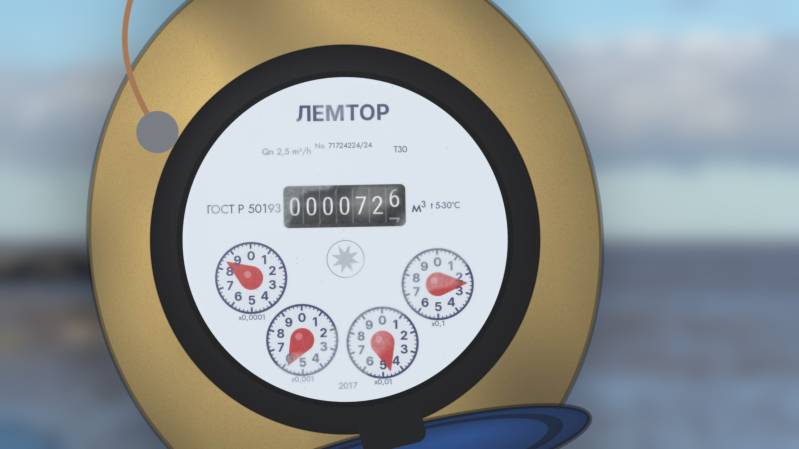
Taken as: 726.2458 m³
